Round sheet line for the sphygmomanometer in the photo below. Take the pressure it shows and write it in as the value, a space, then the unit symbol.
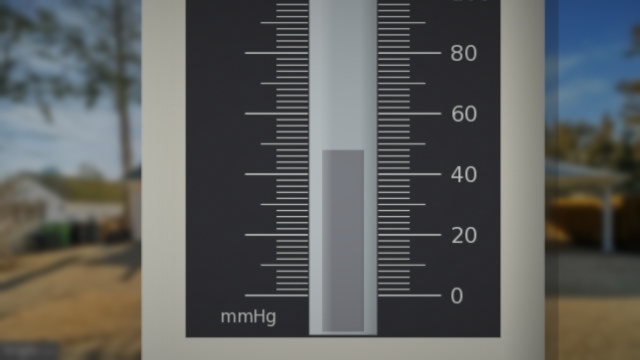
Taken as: 48 mmHg
